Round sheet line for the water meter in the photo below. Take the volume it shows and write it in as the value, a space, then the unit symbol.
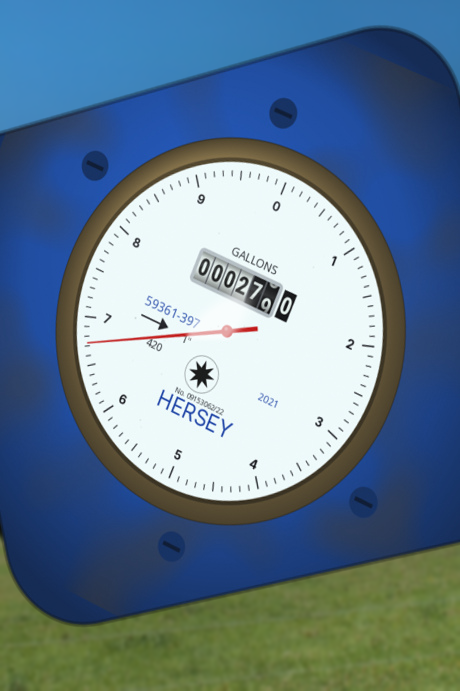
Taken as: 2786.7 gal
